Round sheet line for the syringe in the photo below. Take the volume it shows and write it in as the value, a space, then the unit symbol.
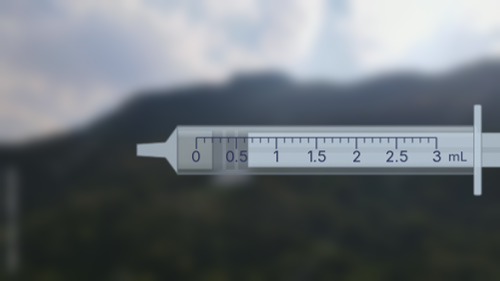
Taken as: 0.2 mL
